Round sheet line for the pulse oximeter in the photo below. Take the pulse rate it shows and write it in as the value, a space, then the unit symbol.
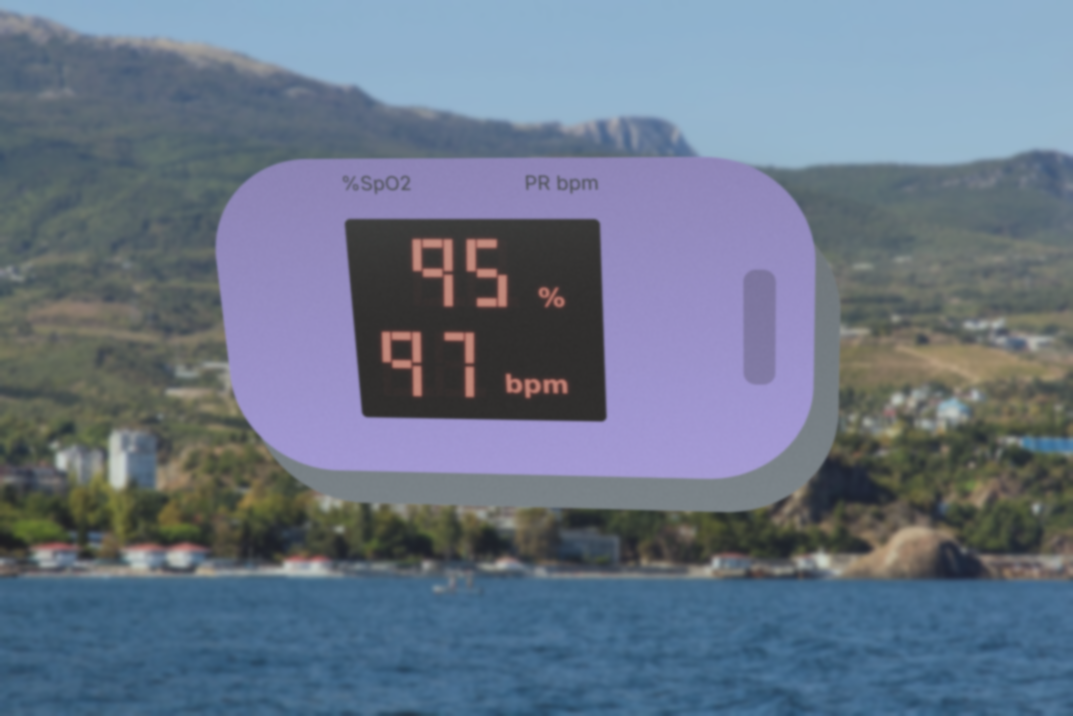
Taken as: 97 bpm
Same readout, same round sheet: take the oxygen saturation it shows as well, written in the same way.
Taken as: 95 %
